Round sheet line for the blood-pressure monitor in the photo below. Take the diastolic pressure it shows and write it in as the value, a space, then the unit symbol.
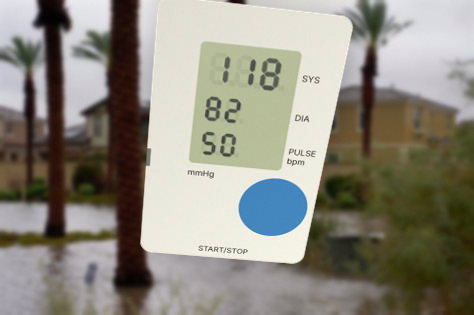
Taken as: 82 mmHg
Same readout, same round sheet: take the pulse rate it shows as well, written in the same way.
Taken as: 50 bpm
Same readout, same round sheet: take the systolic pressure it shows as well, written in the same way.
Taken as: 118 mmHg
